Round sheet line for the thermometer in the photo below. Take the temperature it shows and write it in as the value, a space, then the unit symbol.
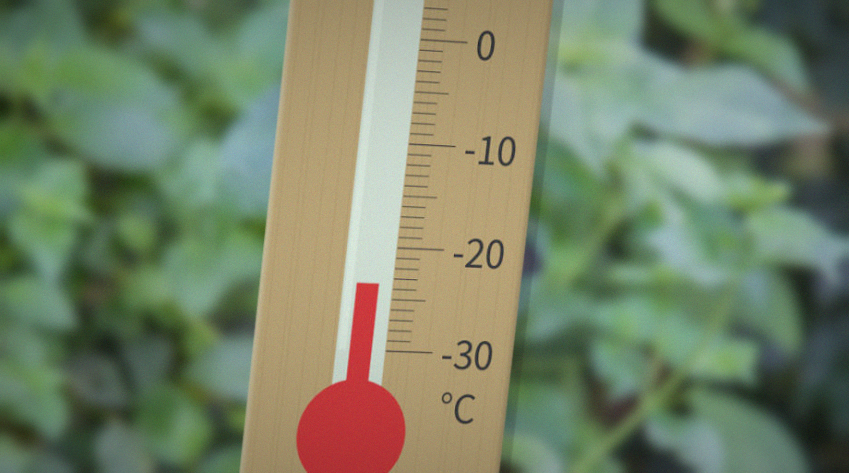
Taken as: -23.5 °C
